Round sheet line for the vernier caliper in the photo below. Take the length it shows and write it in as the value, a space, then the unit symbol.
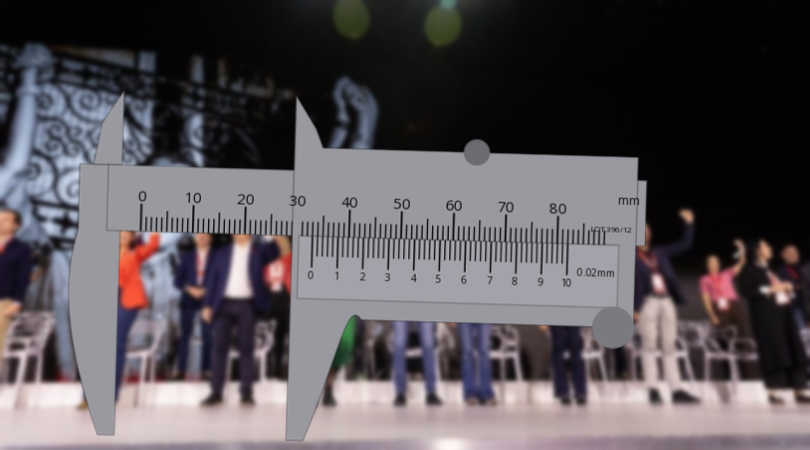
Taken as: 33.0 mm
